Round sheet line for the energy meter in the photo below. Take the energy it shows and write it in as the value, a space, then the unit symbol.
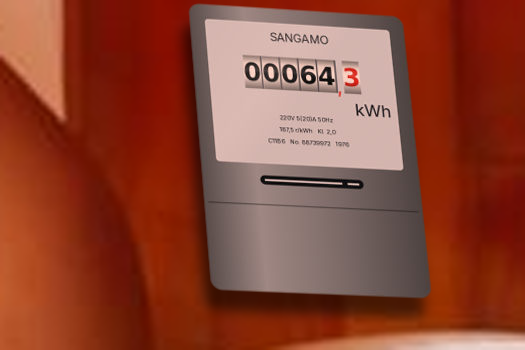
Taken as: 64.3 kWh
